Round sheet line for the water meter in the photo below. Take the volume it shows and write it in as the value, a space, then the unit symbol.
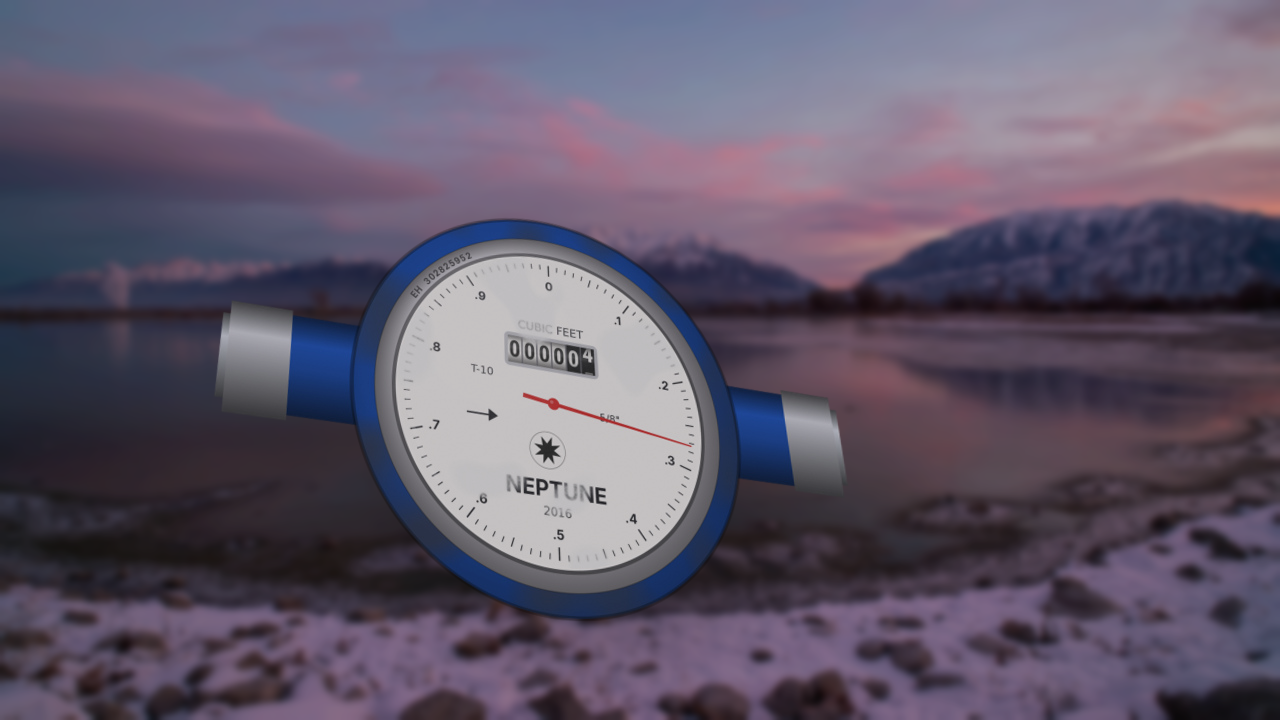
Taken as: 4.27 ft³
